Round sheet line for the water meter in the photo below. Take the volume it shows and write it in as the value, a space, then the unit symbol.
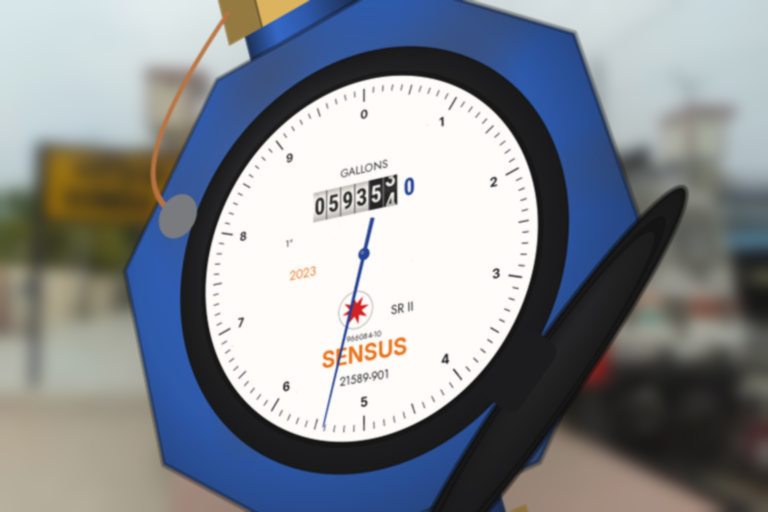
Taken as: 593535.4 gal
